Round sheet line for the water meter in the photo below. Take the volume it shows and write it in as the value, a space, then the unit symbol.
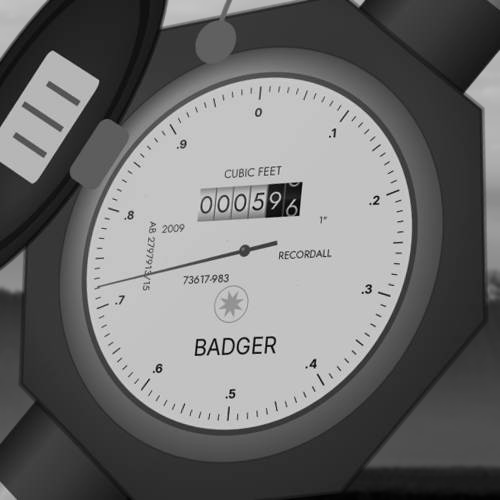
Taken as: 595.72 ft³
